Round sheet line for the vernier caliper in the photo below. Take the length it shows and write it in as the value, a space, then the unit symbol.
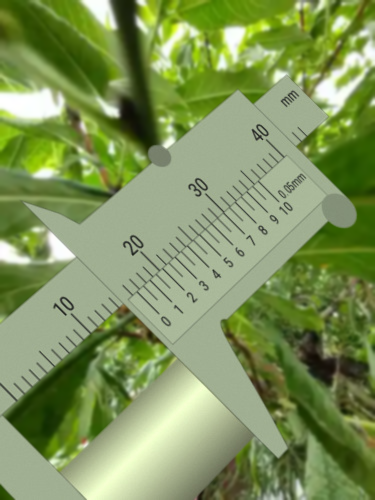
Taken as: 16.6 mm
